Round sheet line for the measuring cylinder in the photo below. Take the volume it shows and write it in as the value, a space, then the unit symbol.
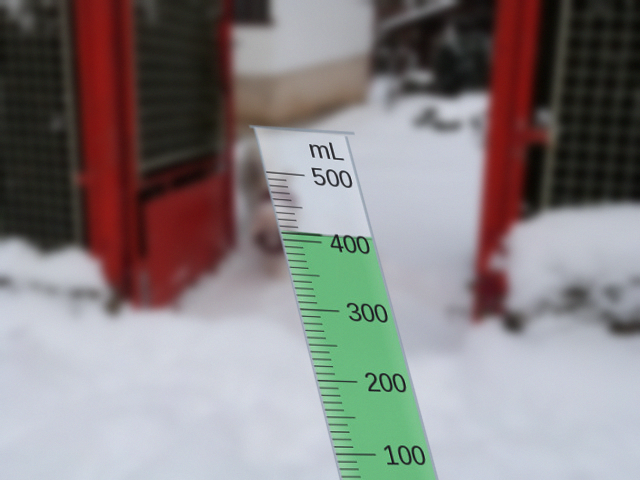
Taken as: 410 mL
